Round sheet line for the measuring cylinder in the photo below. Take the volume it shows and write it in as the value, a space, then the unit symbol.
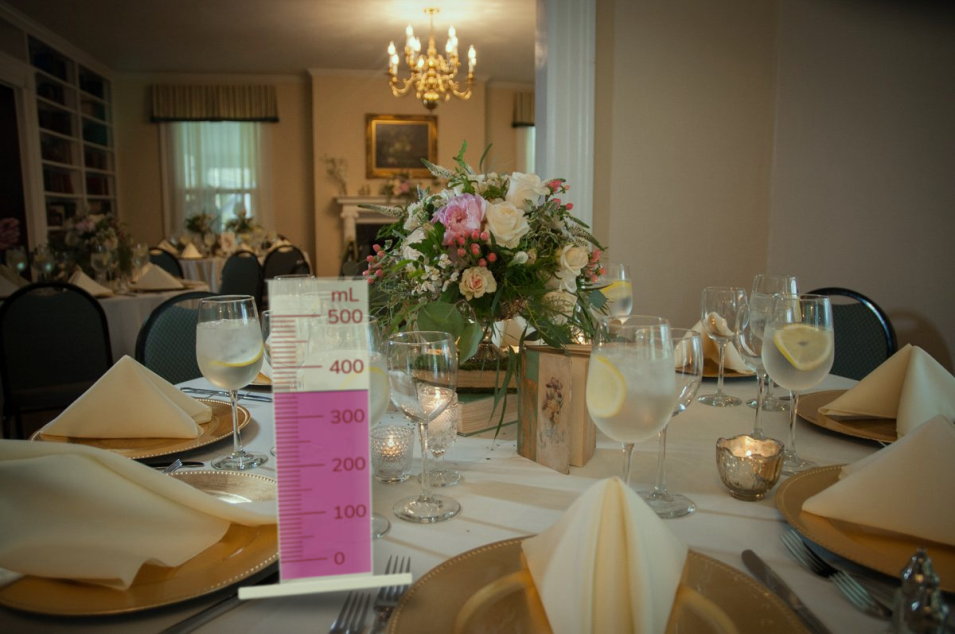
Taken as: 350 mL
